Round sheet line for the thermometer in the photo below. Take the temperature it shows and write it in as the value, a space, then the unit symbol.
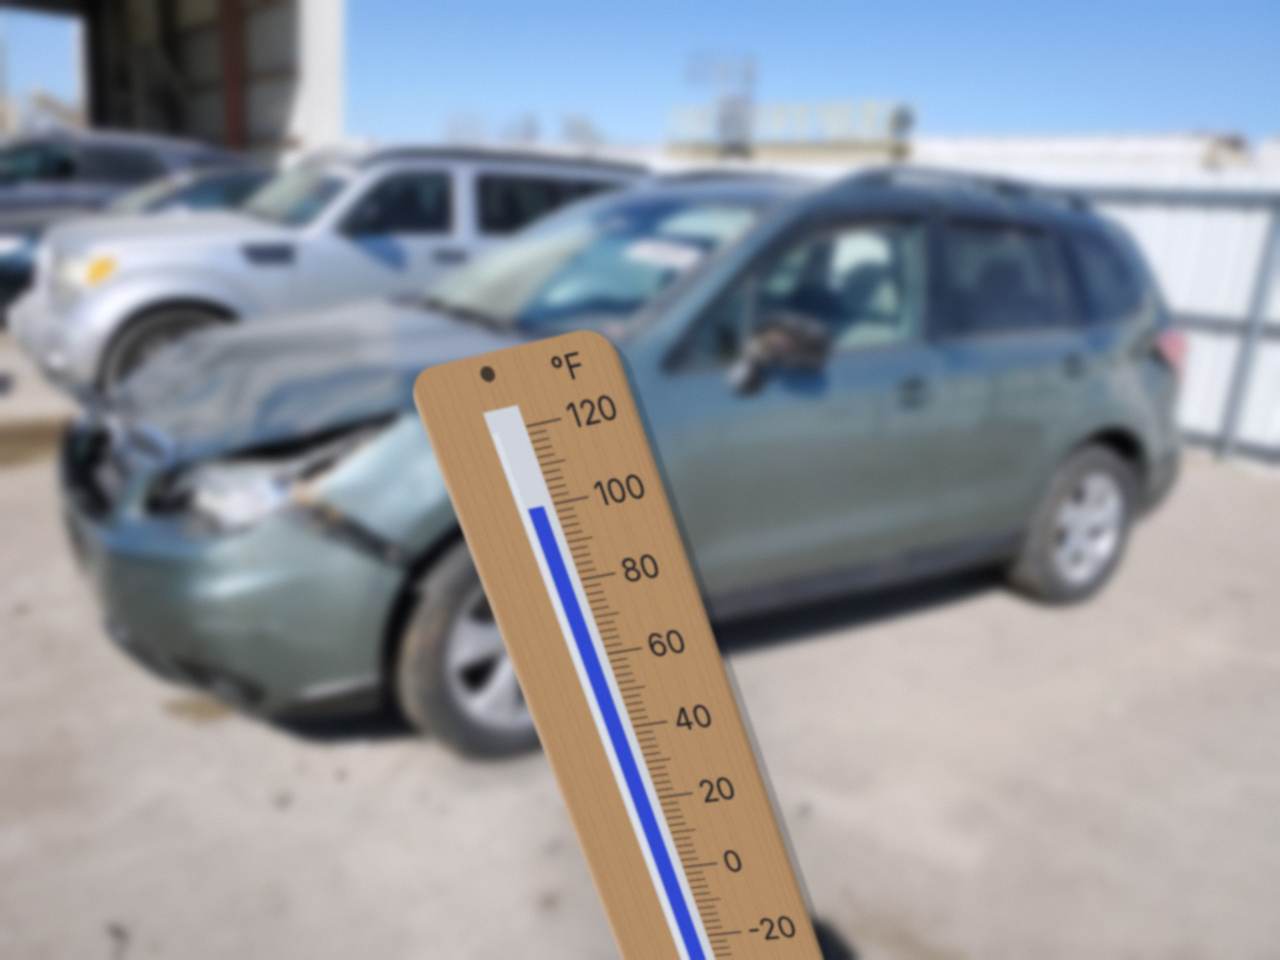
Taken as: 100 °F
